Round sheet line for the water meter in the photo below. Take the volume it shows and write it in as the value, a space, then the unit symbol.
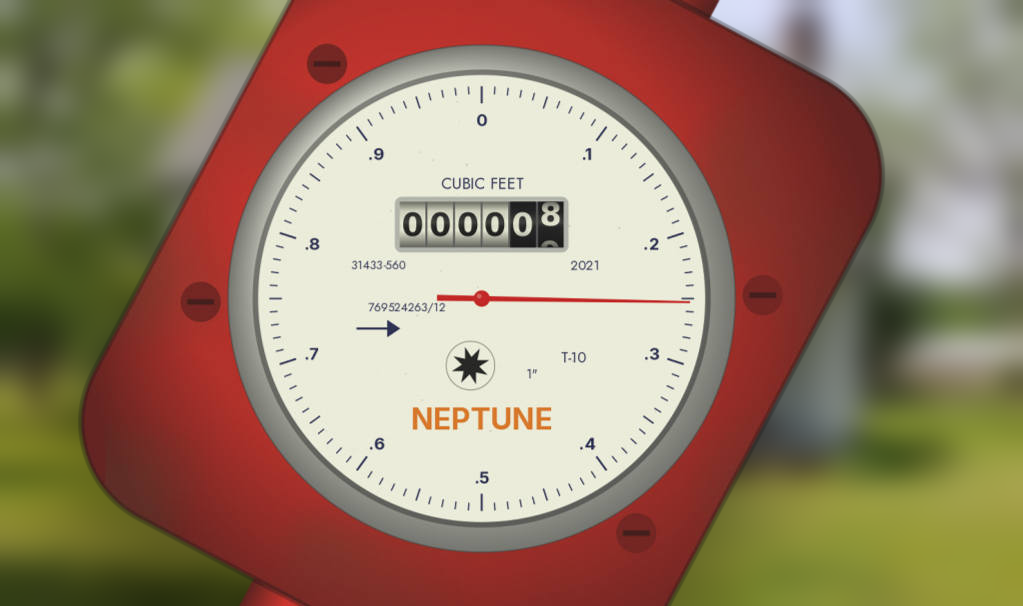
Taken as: 8.25 ft³
